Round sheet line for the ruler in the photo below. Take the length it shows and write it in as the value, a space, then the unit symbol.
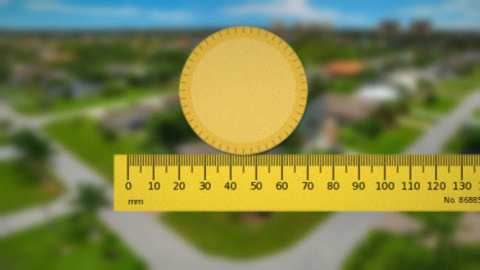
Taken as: 50 mm
